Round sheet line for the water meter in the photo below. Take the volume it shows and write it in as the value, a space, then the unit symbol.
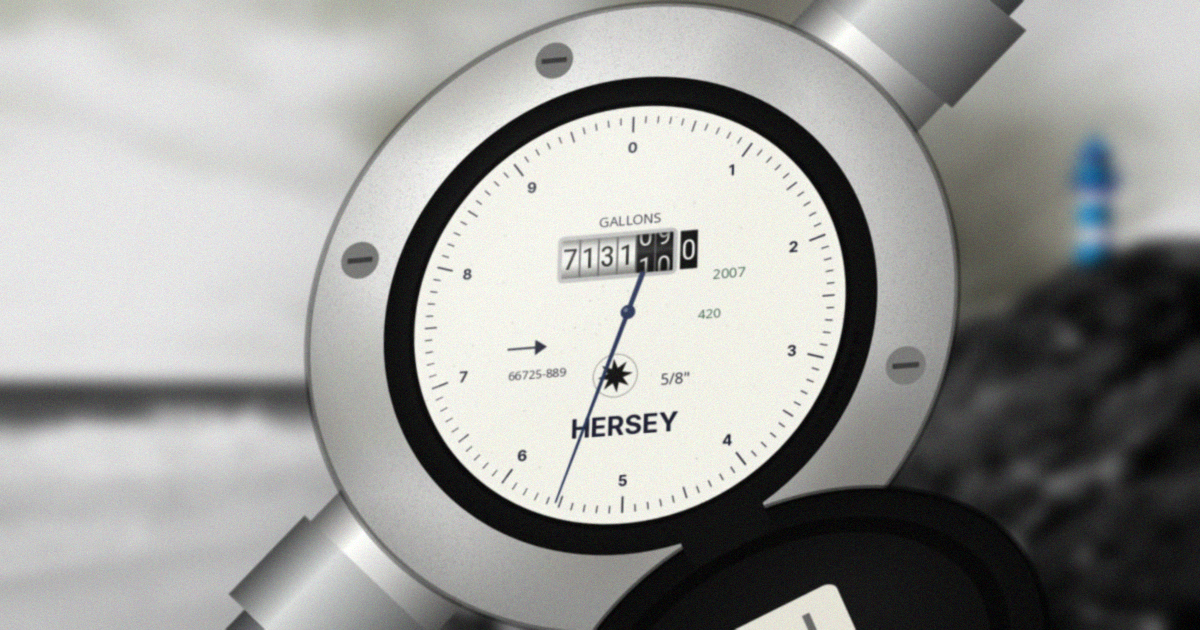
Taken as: 7131095.5 gal
